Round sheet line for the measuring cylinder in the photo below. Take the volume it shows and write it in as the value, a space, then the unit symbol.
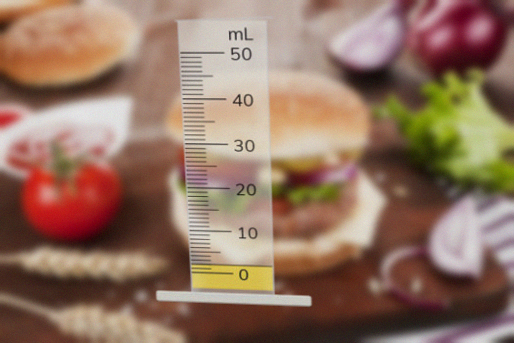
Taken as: 2 mL
